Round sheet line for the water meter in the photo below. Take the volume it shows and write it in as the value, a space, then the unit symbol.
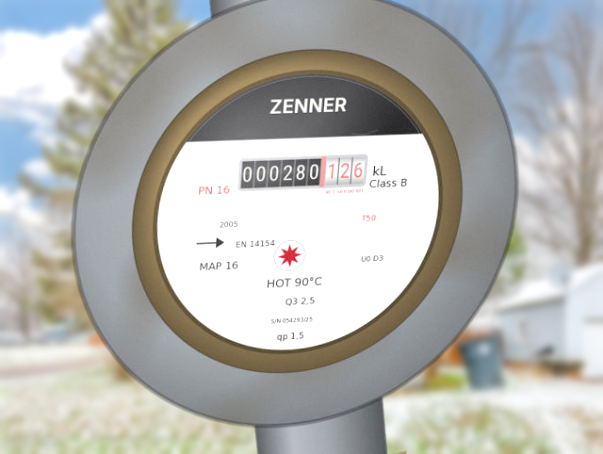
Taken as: 280.126 kL
